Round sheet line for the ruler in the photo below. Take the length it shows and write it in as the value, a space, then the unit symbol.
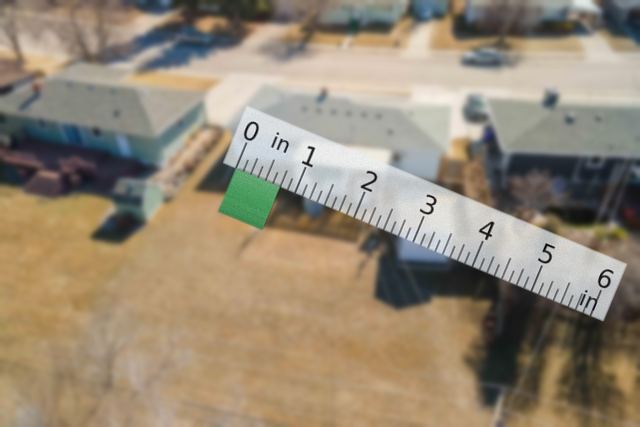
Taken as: 0.75 in
